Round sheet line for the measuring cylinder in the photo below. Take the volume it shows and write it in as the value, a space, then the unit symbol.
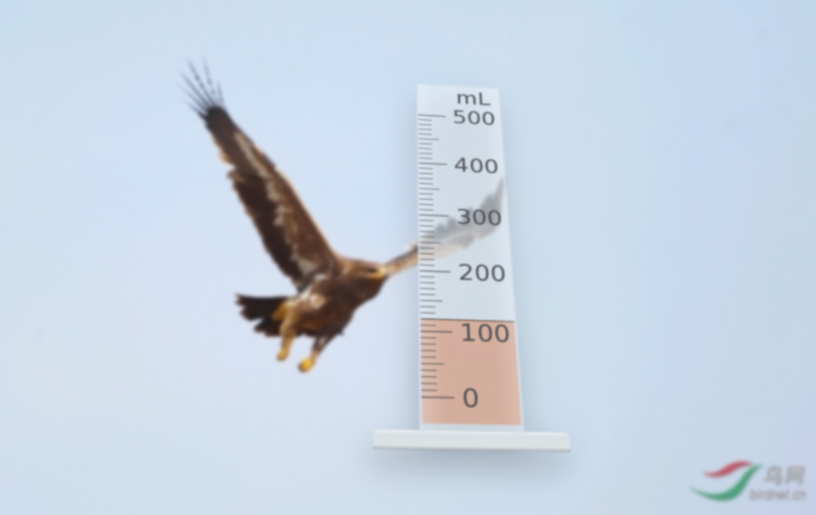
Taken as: 120 mL
